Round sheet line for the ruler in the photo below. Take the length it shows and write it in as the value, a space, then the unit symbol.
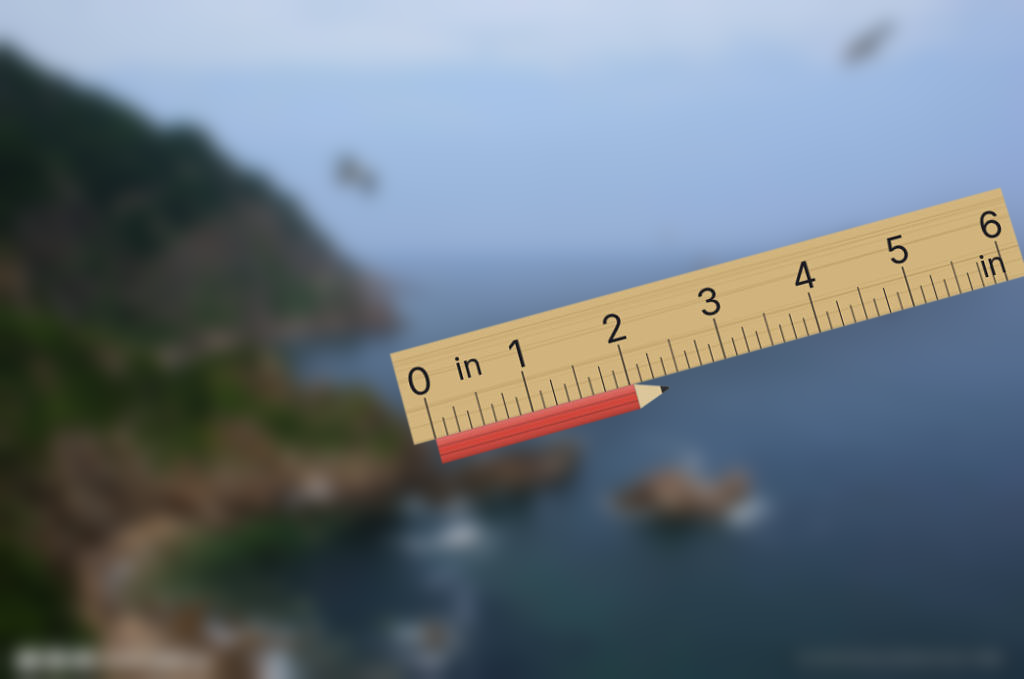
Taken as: 2.375 in
